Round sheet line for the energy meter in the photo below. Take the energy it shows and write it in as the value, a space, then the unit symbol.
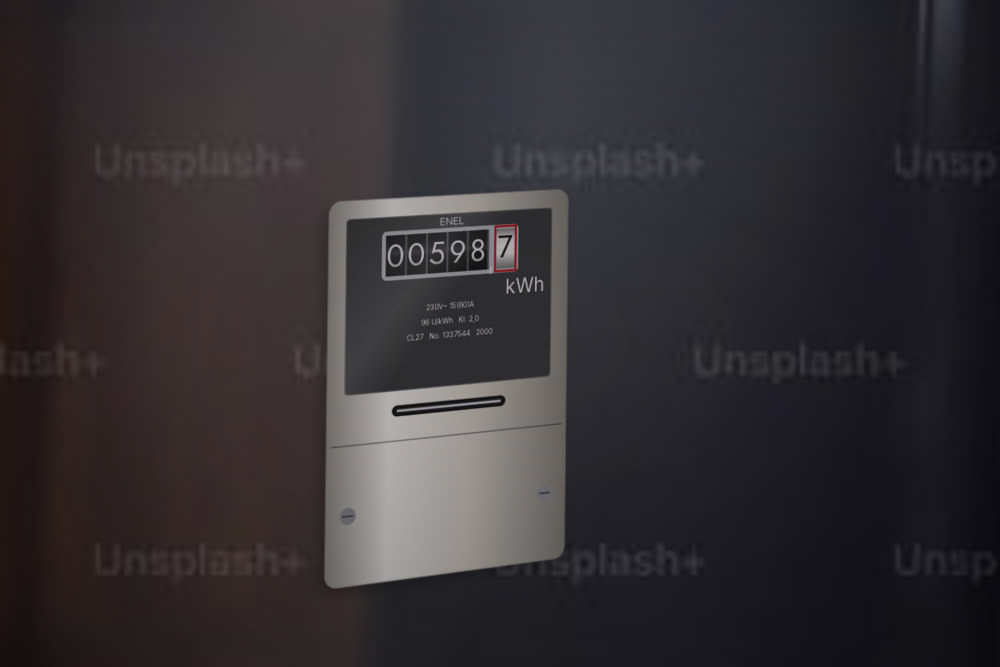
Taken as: 598.7 kWh
